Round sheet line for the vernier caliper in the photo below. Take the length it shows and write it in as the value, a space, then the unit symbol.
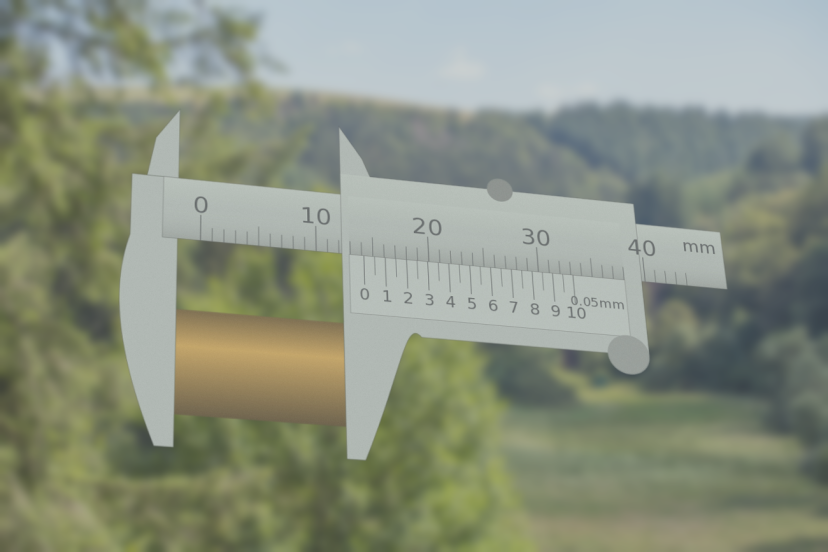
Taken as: 14.2 mm
